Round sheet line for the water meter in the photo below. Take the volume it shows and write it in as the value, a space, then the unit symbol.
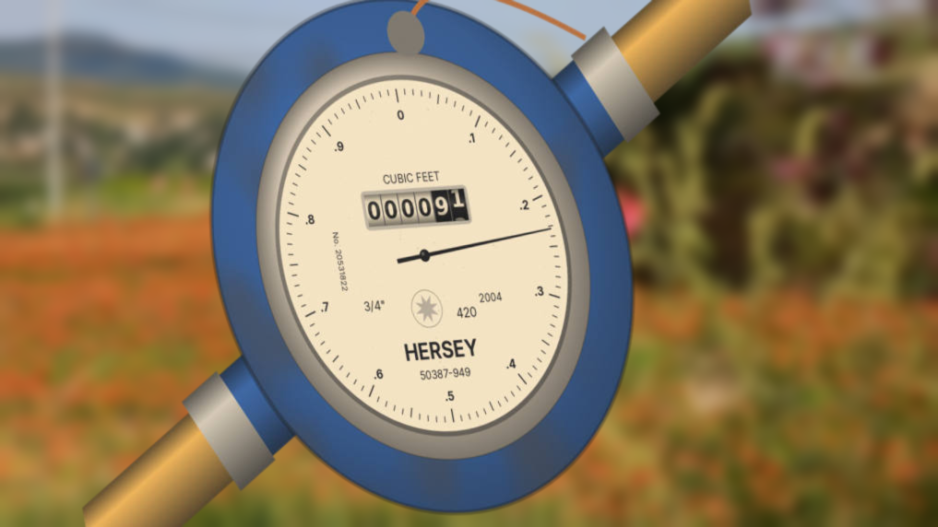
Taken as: 91.23 ft³
